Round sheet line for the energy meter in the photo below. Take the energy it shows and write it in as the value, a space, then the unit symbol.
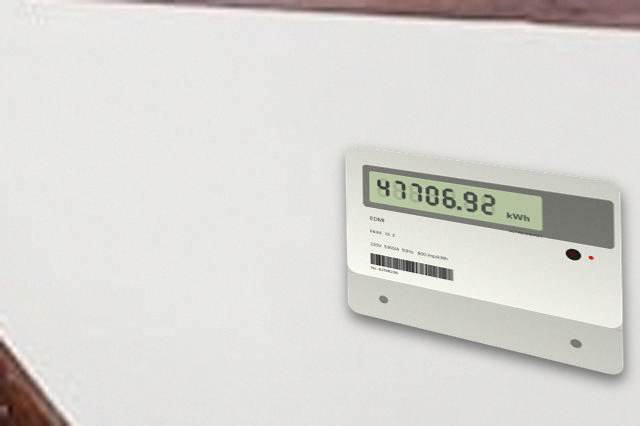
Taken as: 47706.92 kWh
